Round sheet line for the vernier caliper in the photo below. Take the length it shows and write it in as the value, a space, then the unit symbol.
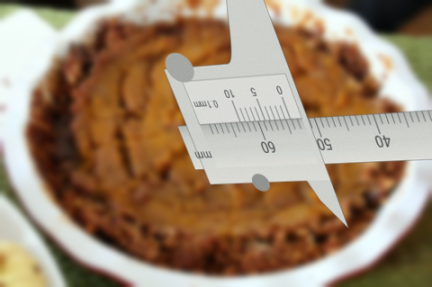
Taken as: 54.2 mm
